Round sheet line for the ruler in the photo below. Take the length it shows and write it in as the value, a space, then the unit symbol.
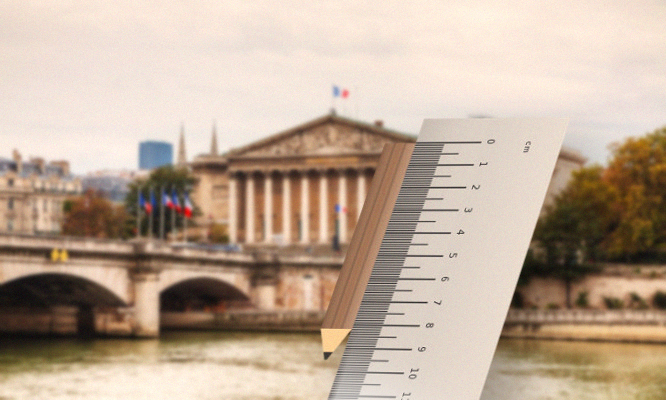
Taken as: 9.5 cm
